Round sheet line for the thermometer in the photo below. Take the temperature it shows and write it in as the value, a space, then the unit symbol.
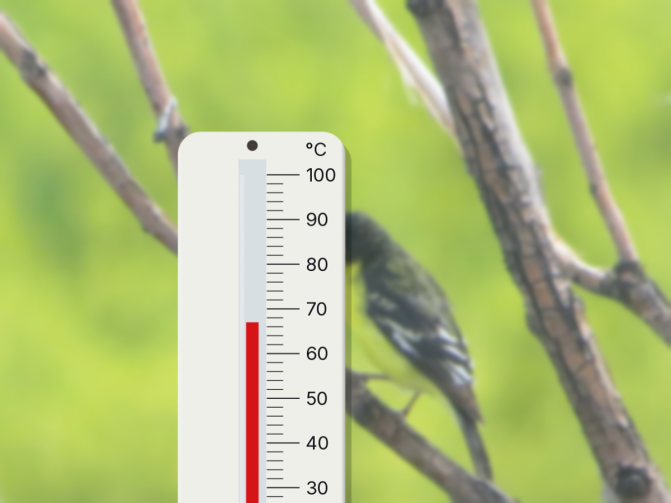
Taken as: 67 °C
